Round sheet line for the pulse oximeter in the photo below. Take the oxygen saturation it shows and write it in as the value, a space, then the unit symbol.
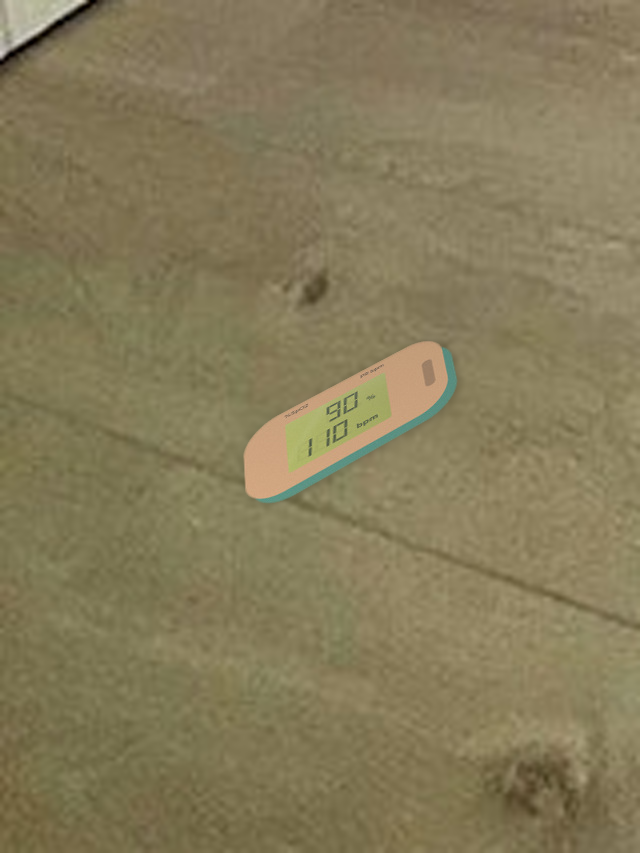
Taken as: 90 %
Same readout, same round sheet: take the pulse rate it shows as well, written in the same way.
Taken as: 110 bpm
